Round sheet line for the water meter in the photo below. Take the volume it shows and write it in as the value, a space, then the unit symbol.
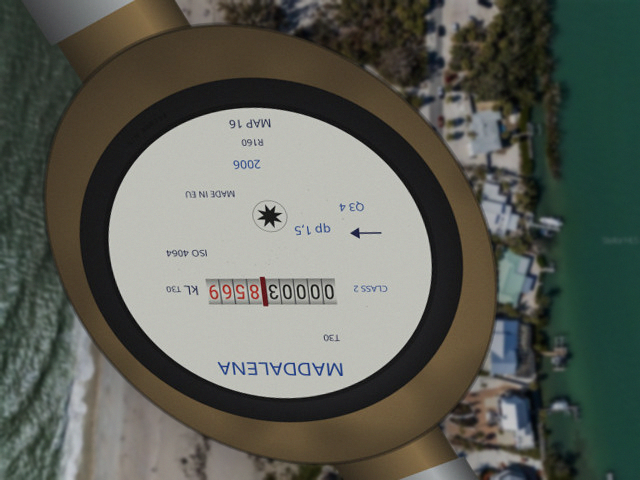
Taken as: 3.8569 kL
